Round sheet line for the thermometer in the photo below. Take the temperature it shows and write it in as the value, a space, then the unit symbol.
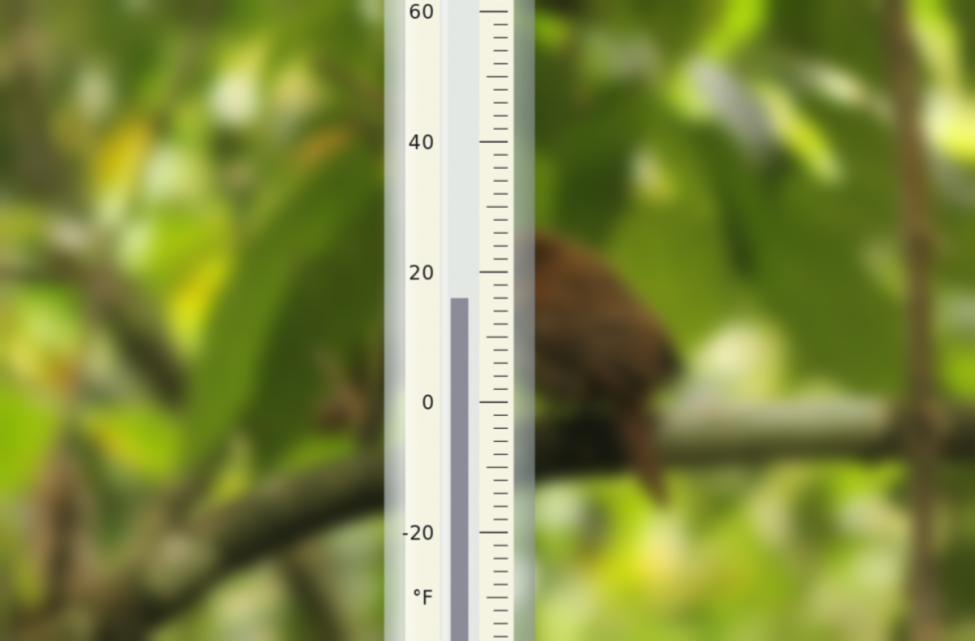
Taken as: 16 °F
